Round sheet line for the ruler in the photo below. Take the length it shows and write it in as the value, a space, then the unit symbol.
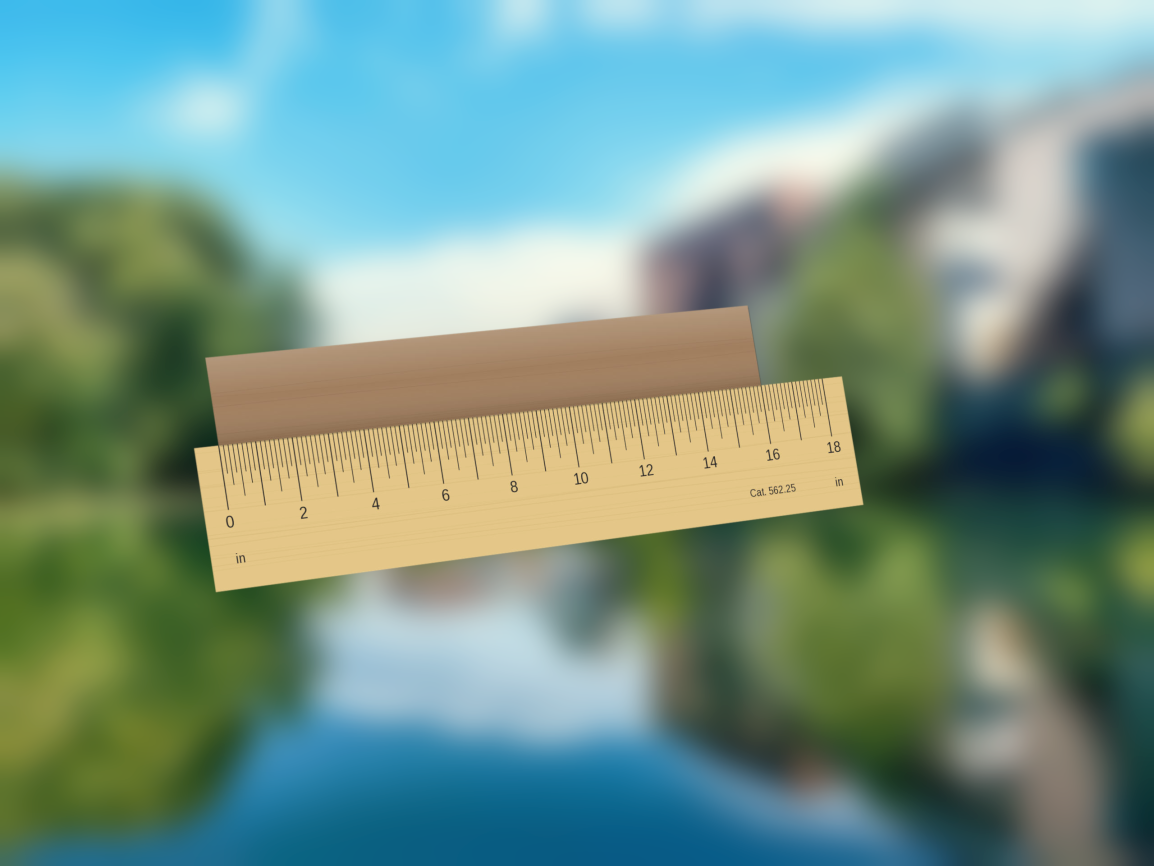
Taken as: 16 in
